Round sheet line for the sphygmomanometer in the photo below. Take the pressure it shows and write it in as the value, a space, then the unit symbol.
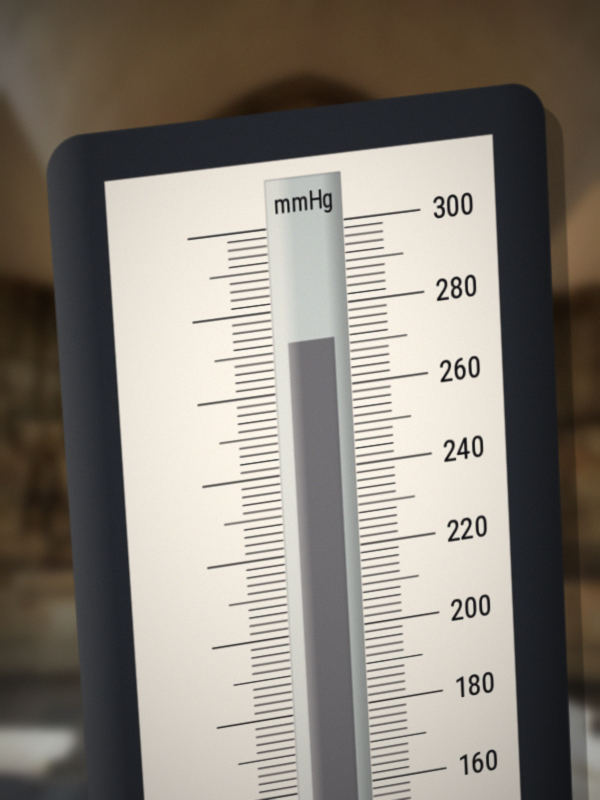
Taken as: 272 mmHg
